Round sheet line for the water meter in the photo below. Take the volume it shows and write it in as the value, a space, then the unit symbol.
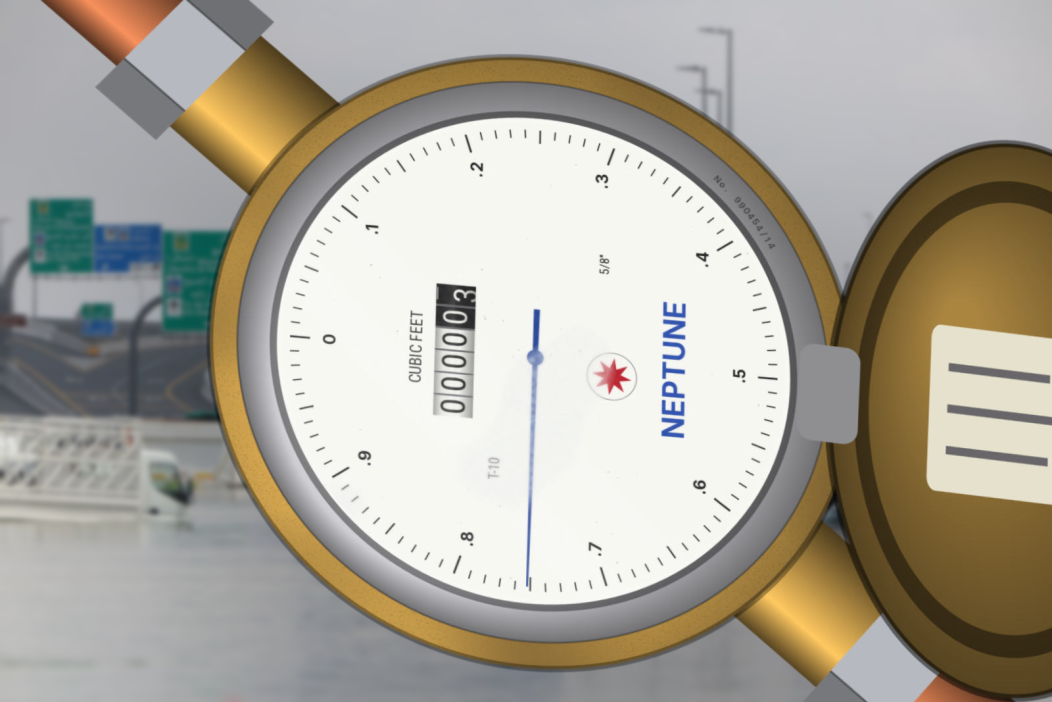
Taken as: 2.75 ft³
